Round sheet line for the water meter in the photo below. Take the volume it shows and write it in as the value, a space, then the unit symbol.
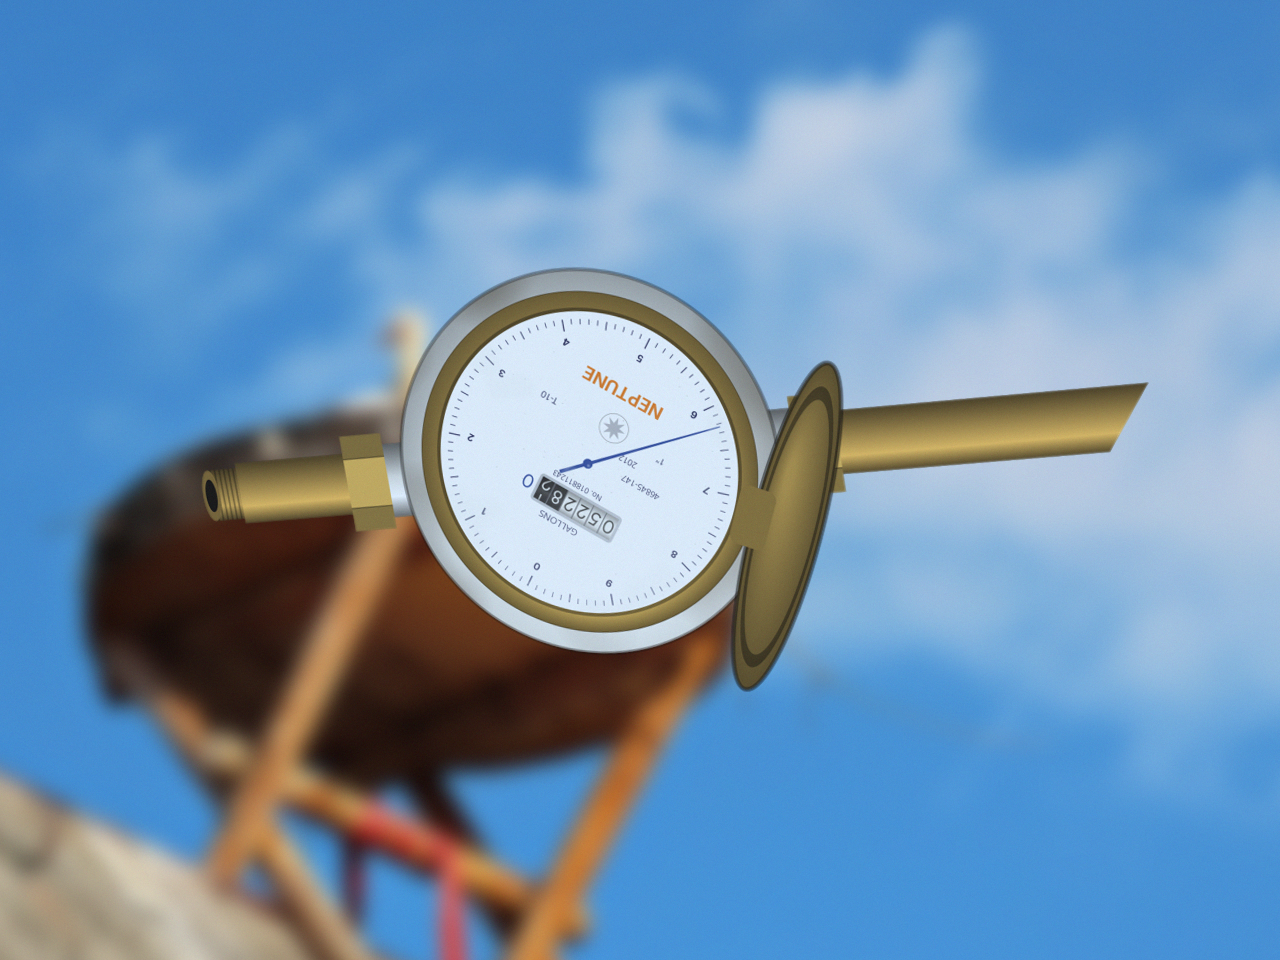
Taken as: 522816.2 gal
